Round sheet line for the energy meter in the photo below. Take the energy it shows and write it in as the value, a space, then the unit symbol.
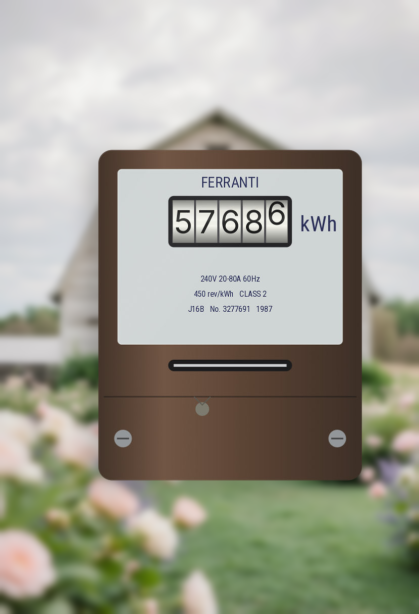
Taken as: 57686 kWh
